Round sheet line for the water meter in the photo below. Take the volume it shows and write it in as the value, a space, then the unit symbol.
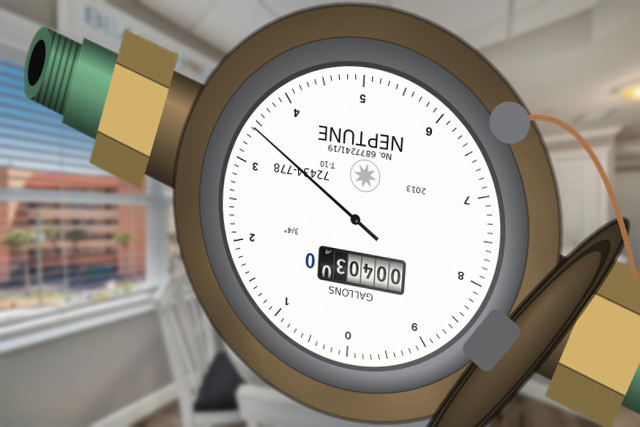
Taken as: 40303.4 gal
